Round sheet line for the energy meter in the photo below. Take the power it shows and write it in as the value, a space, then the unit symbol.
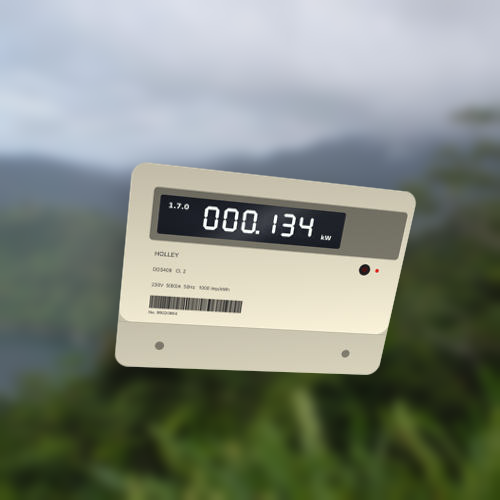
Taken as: 0.134 kW
